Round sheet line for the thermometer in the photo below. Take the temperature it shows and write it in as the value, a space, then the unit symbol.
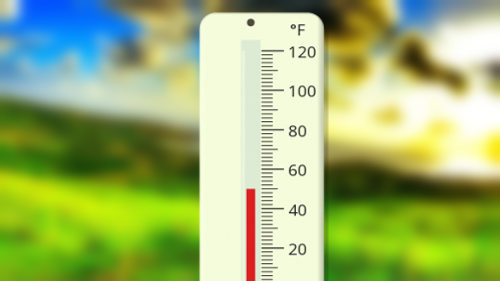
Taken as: 50 °F
